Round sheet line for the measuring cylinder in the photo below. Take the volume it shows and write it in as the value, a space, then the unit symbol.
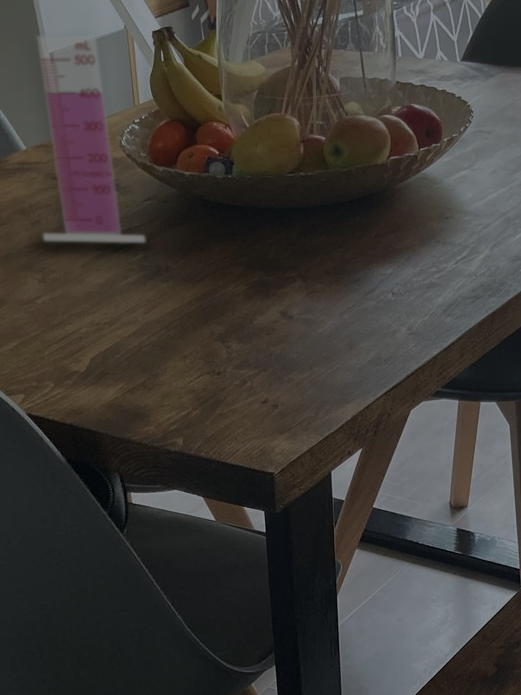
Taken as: 400 mL
